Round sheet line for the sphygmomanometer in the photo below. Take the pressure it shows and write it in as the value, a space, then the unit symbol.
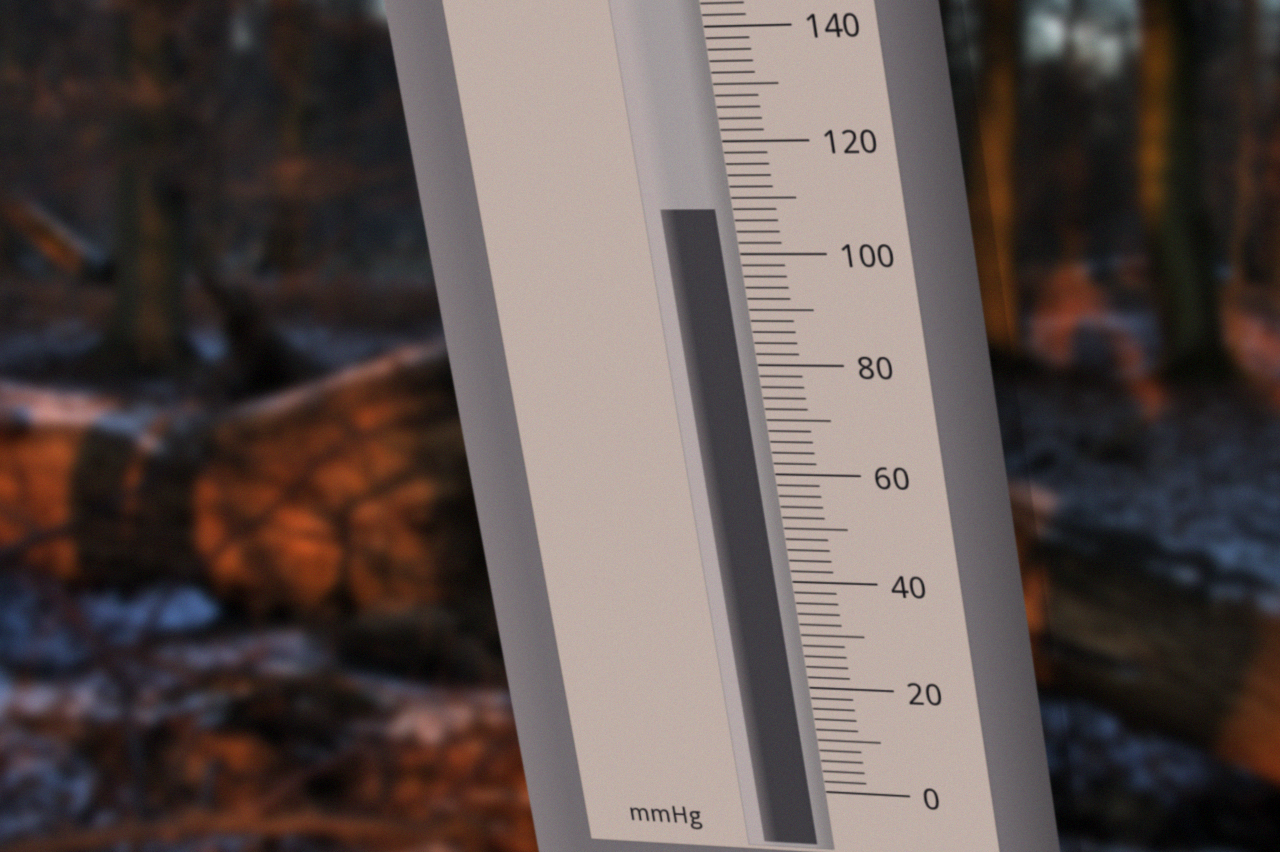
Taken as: 108 mmHg
